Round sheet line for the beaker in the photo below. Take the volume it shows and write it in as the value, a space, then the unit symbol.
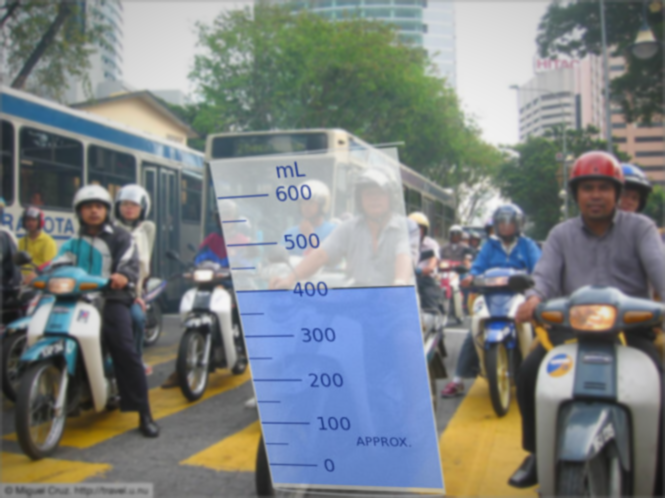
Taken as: 400 mL
